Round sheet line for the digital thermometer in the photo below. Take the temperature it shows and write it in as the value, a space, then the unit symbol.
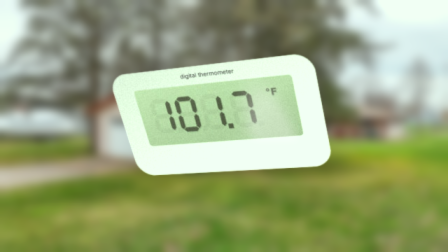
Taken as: 101.7 °F
